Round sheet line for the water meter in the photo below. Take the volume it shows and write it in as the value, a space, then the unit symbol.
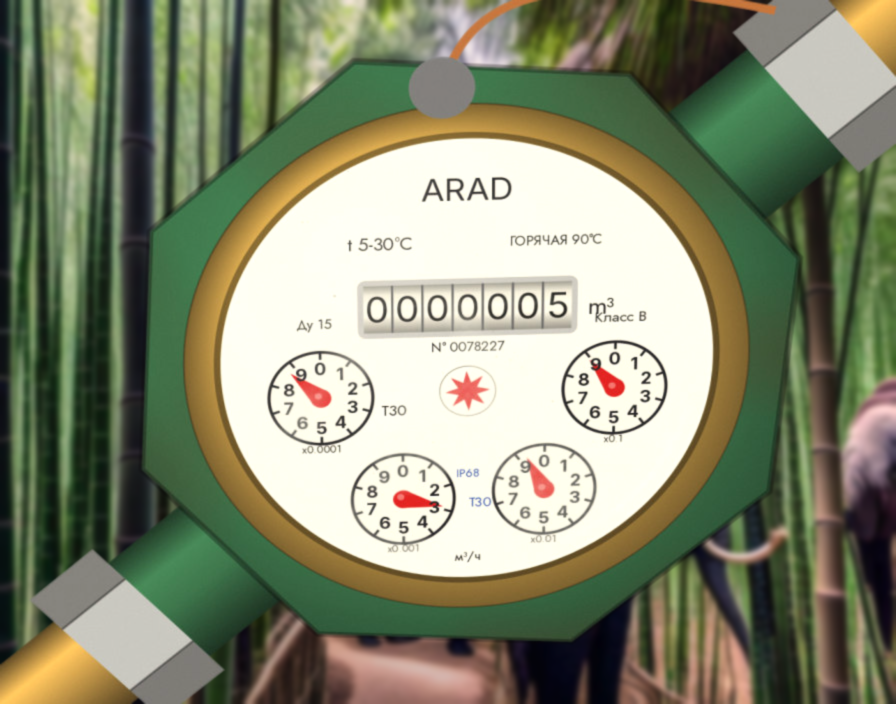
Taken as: 5.8928 m³
